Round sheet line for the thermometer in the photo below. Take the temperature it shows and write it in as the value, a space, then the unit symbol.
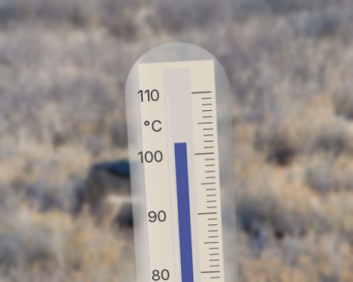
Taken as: 102 °C
